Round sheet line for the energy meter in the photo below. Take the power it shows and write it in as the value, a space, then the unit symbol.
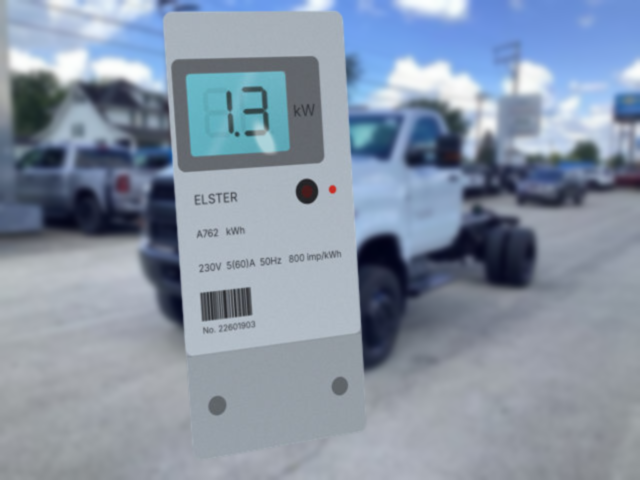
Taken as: 1.3 kW
